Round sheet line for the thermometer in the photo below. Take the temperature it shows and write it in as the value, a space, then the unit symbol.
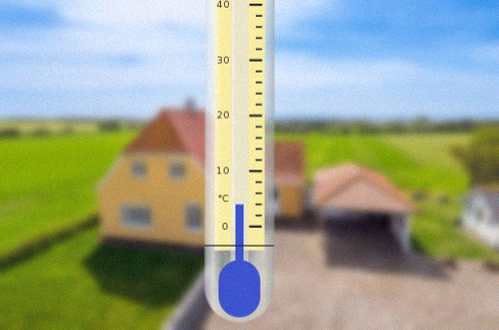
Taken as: 4 °C
